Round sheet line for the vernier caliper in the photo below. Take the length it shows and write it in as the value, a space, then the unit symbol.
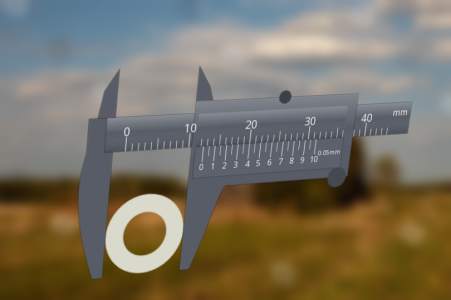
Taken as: 12.4 mm
